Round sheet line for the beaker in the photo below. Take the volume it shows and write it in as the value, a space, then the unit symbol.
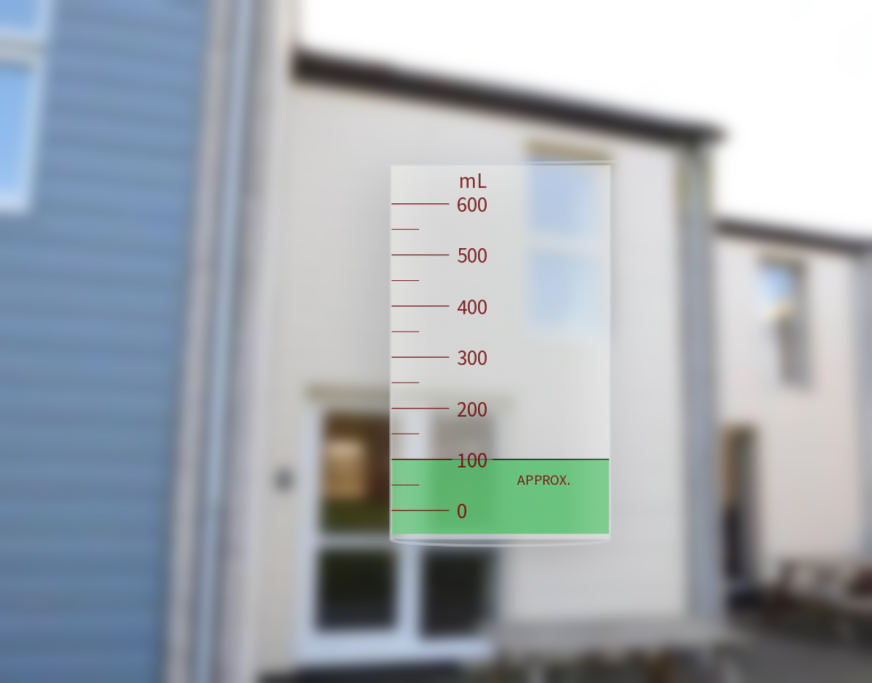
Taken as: 100 mL
